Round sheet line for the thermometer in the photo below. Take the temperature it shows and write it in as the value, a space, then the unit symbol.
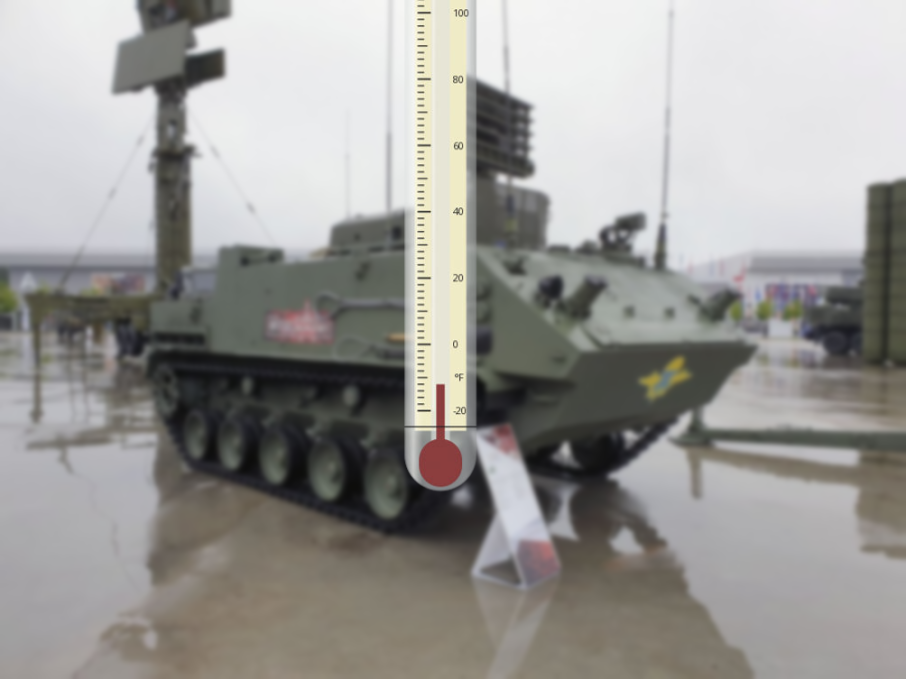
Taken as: -12 °F
